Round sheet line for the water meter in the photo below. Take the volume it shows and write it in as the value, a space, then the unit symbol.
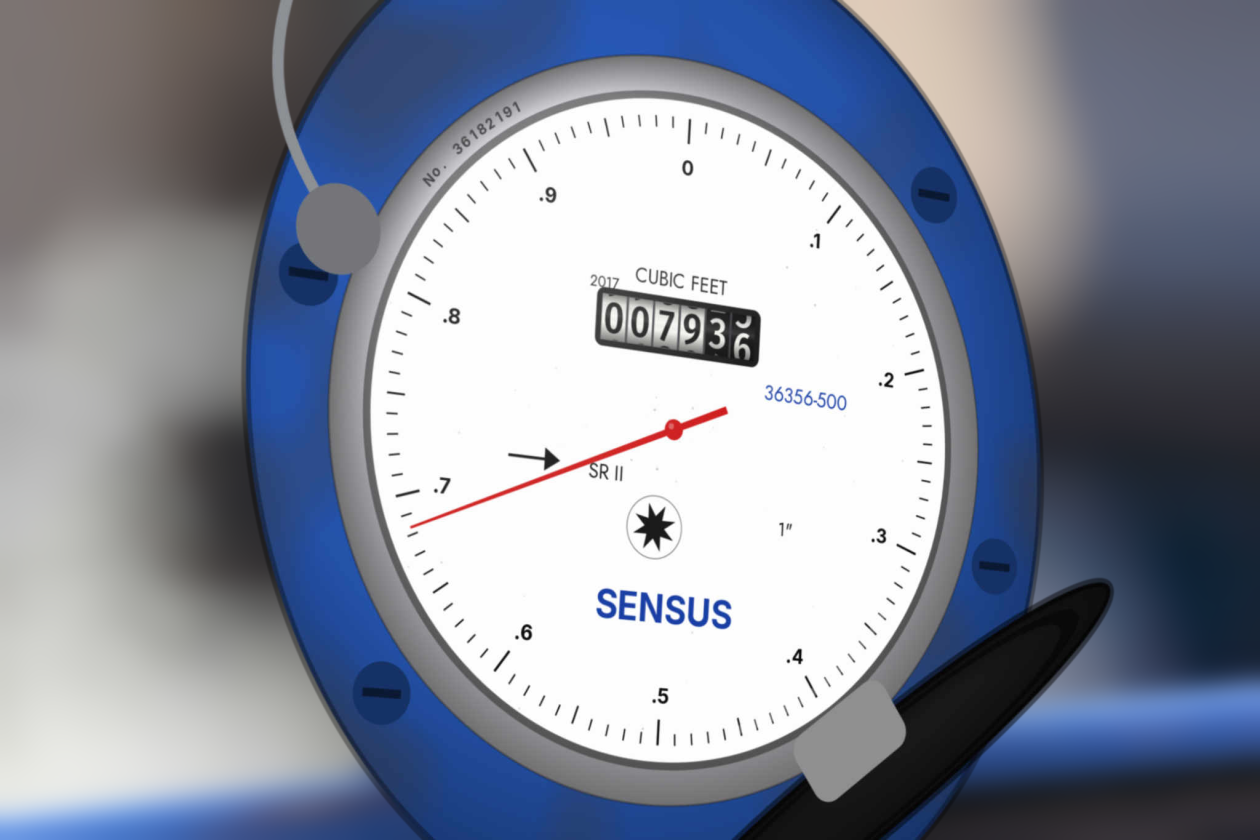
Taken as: 7935.68 ft³
